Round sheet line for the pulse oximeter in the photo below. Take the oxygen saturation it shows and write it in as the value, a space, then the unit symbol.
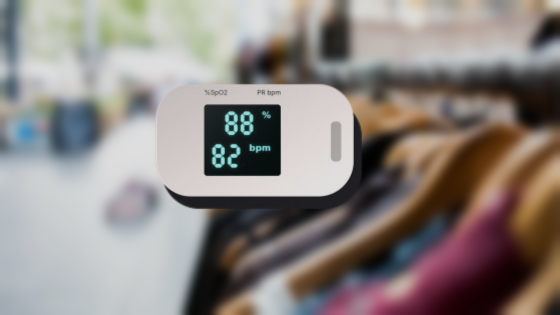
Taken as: 88 %
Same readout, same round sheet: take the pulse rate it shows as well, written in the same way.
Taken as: 82 bpm
